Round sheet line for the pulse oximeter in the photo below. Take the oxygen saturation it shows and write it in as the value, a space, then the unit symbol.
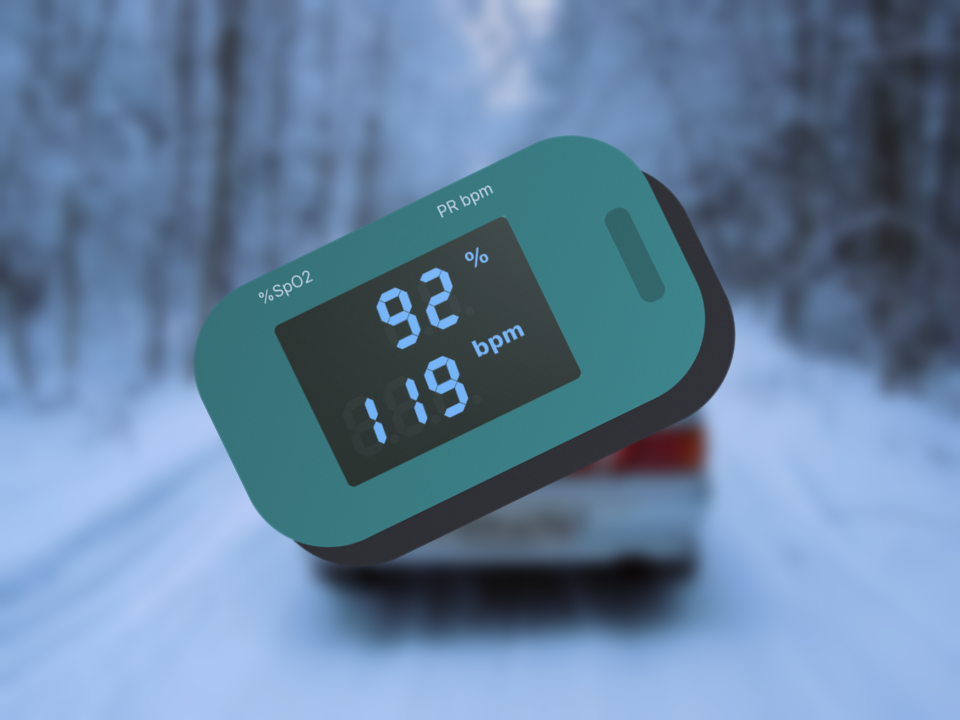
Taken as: 92 %
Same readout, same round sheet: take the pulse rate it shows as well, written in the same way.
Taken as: 119 bpm
